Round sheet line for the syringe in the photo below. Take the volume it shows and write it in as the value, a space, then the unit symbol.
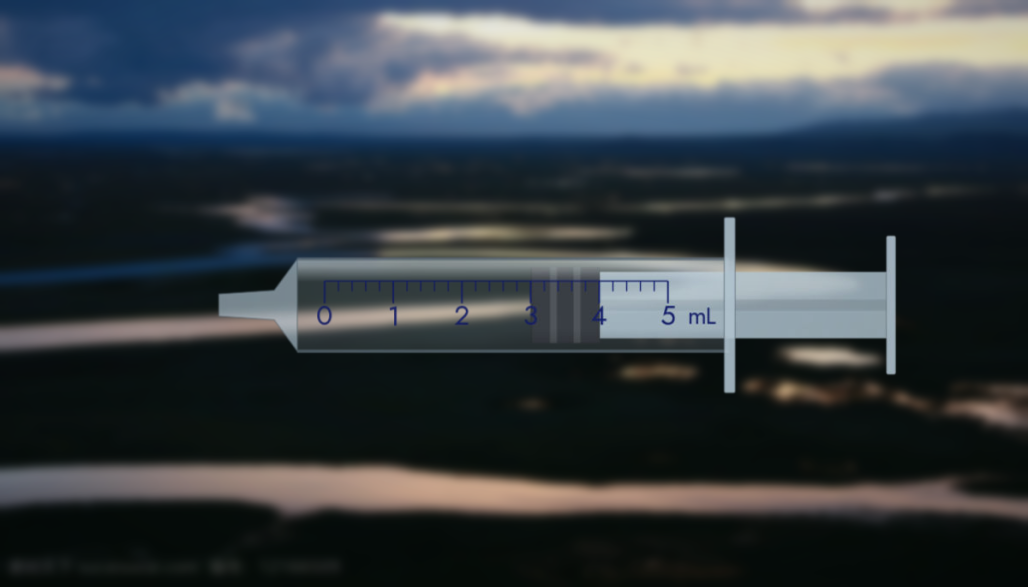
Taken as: 3 mL
